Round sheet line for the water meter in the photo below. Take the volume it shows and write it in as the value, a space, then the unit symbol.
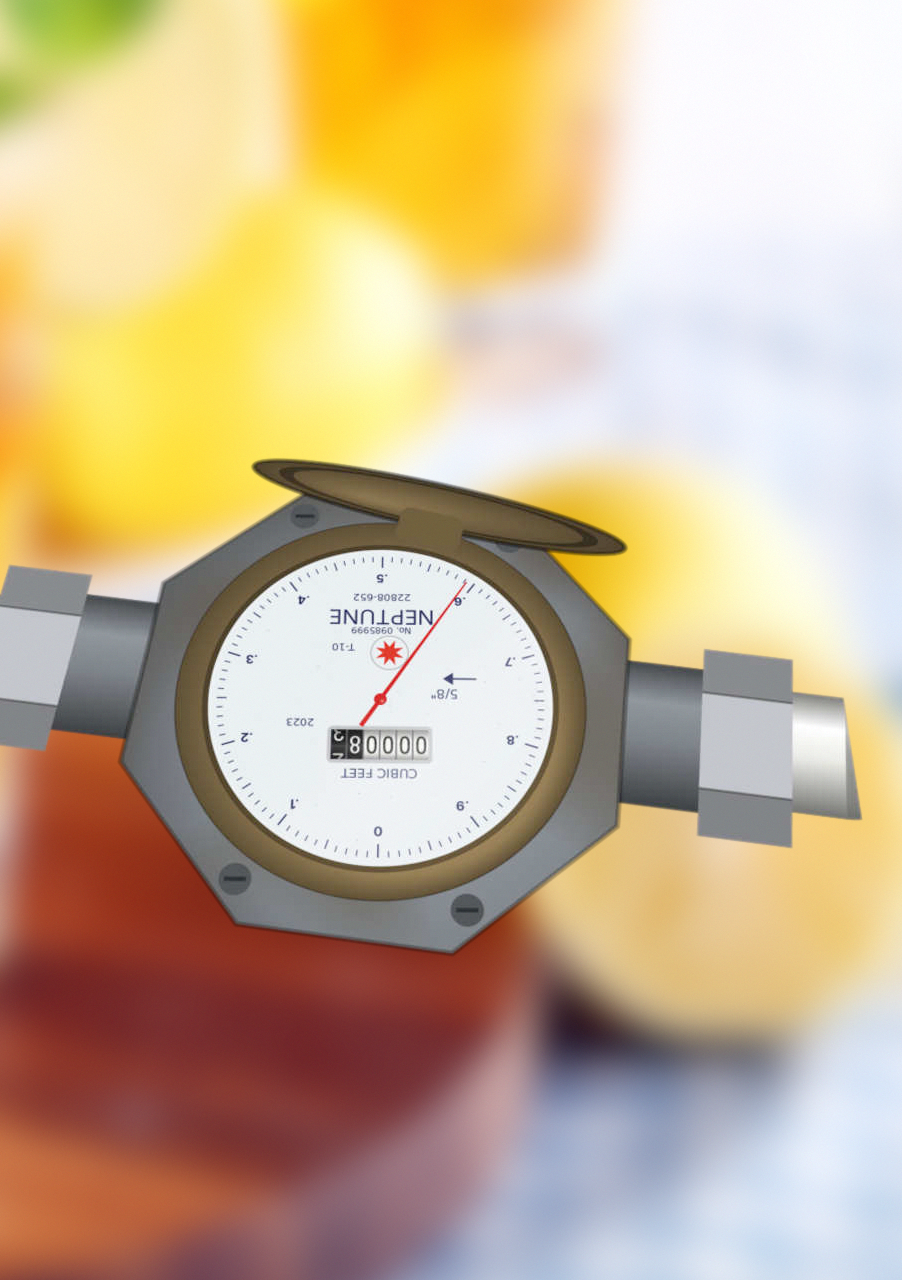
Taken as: 82.59 ft³
